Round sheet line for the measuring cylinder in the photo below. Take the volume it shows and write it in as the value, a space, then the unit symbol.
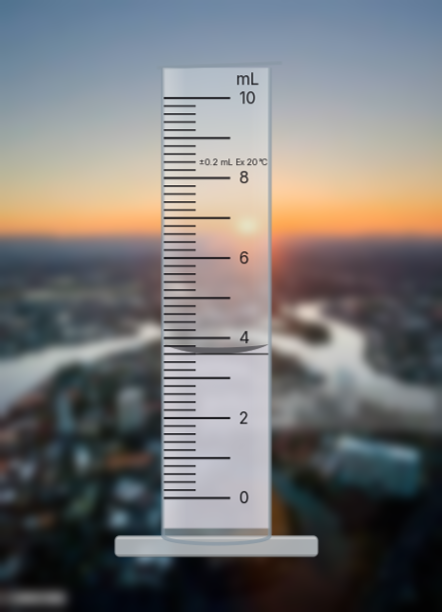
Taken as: 3.6 mL
